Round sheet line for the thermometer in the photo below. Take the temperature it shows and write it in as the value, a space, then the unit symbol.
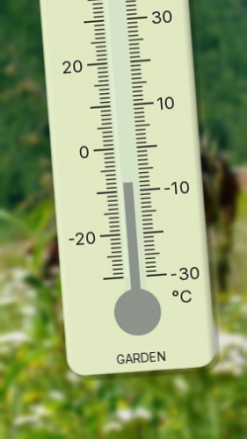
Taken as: -8 °C
